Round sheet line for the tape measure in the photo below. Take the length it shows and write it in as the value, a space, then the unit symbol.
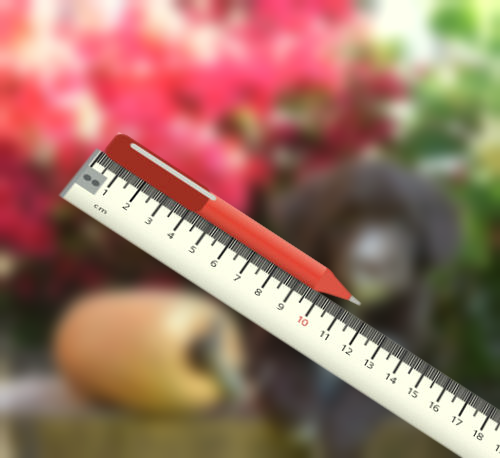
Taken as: 11.5 cm
